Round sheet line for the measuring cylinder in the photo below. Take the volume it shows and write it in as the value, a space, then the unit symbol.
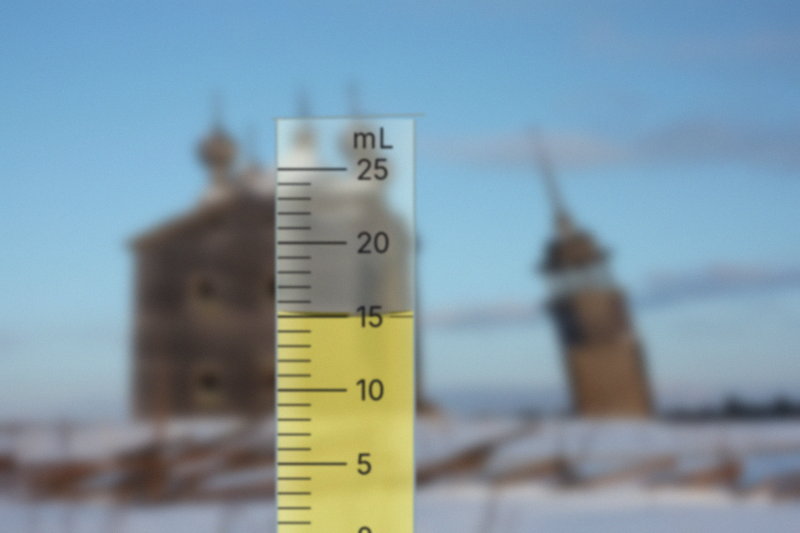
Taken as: 15 mL
